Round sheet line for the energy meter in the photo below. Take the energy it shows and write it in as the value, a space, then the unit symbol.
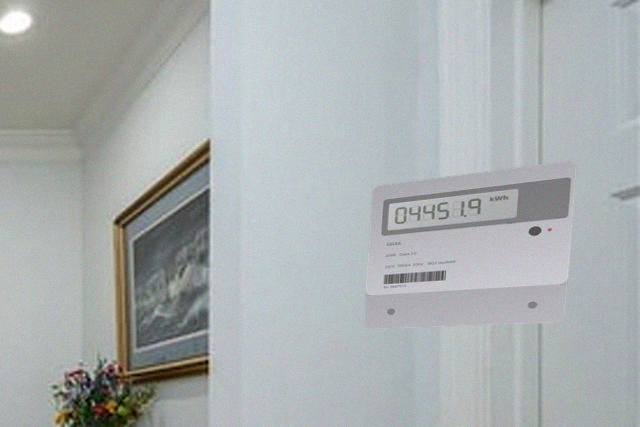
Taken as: 4451.9 kWh
